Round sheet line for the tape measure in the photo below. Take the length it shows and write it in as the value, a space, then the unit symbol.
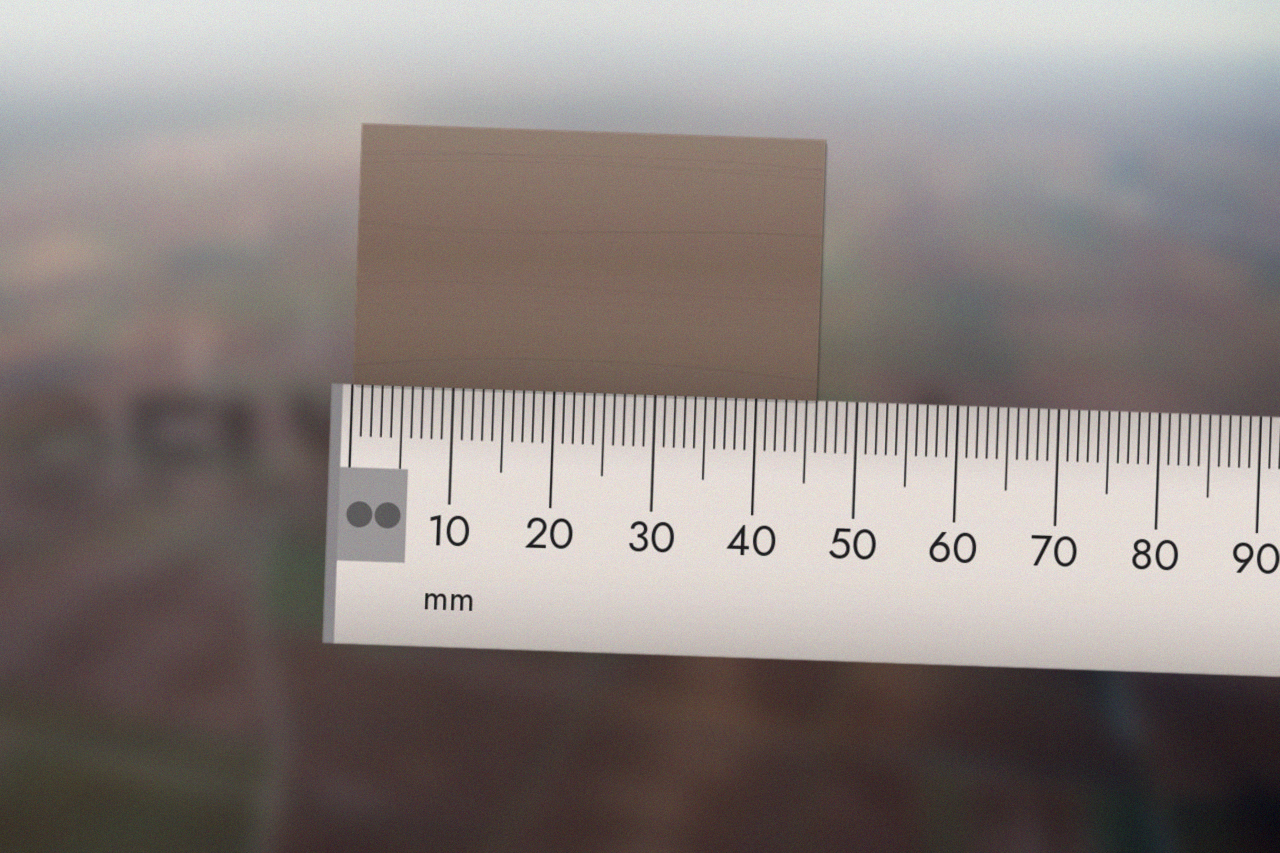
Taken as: 46 mm
